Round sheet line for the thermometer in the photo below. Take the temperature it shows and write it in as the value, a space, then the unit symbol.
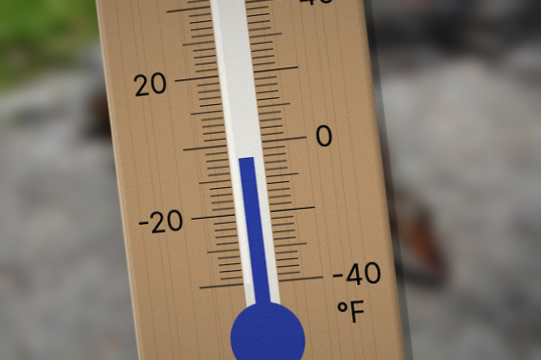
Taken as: -4 °F
